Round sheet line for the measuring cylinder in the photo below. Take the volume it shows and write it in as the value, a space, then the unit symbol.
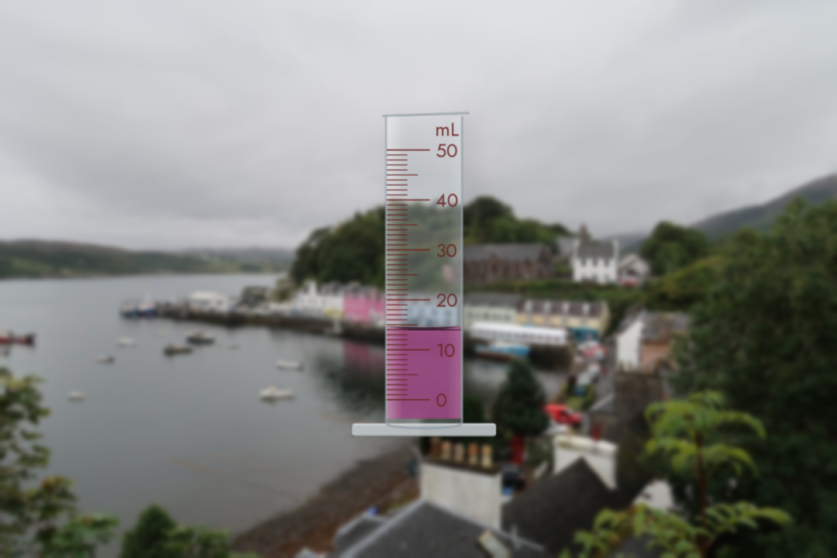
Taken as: 14 mL
